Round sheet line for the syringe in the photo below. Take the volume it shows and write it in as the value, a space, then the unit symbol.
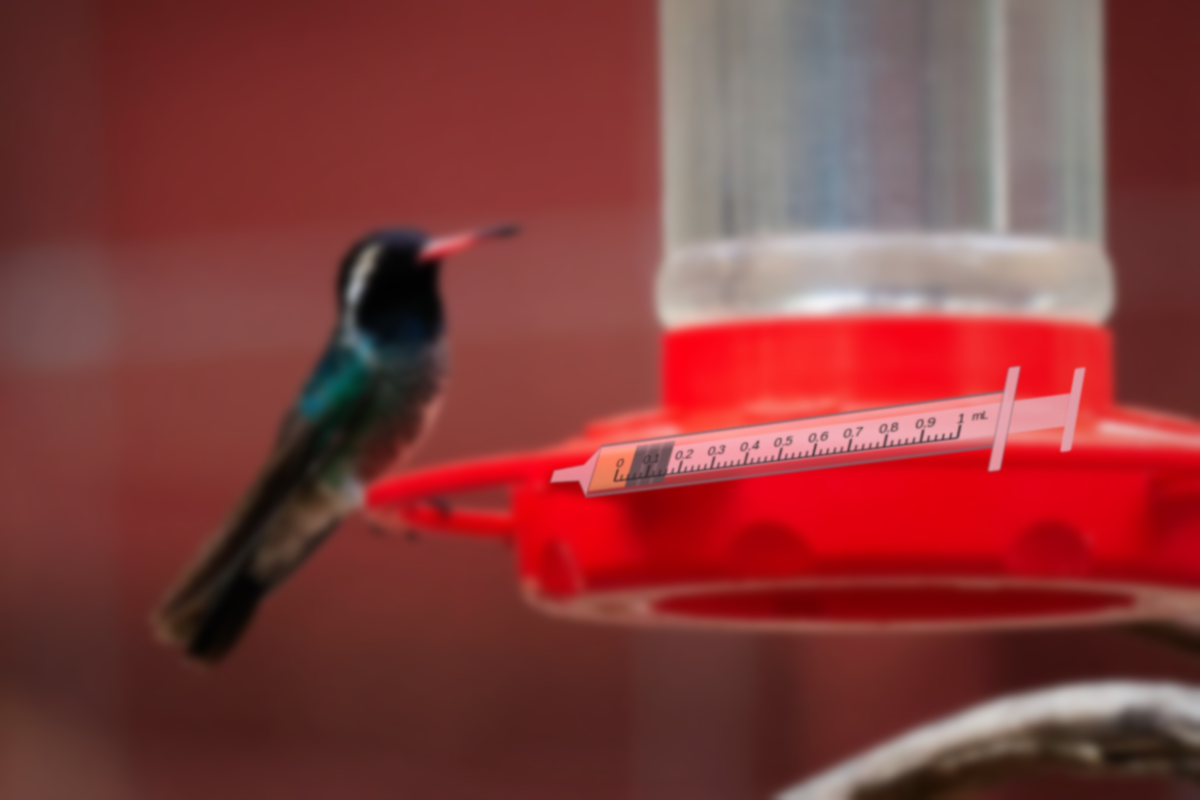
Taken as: 0.04 mL
